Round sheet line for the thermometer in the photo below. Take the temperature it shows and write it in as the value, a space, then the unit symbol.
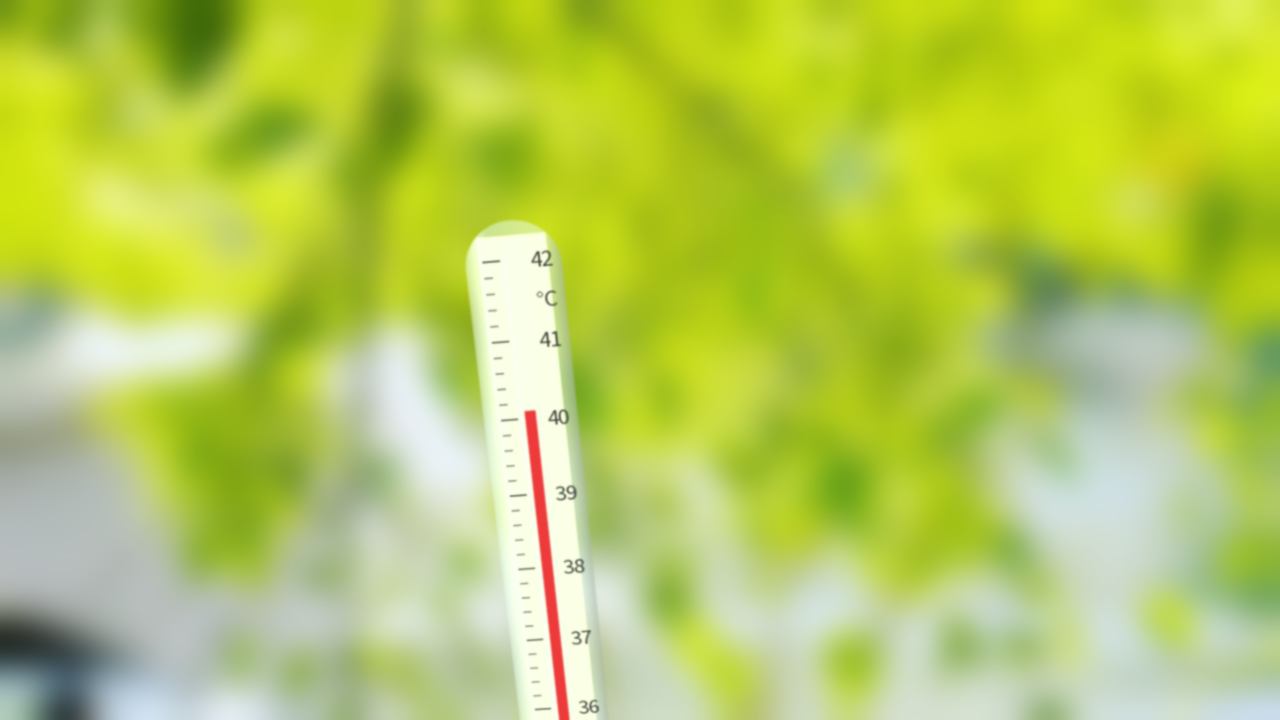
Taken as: 40.1 °C
